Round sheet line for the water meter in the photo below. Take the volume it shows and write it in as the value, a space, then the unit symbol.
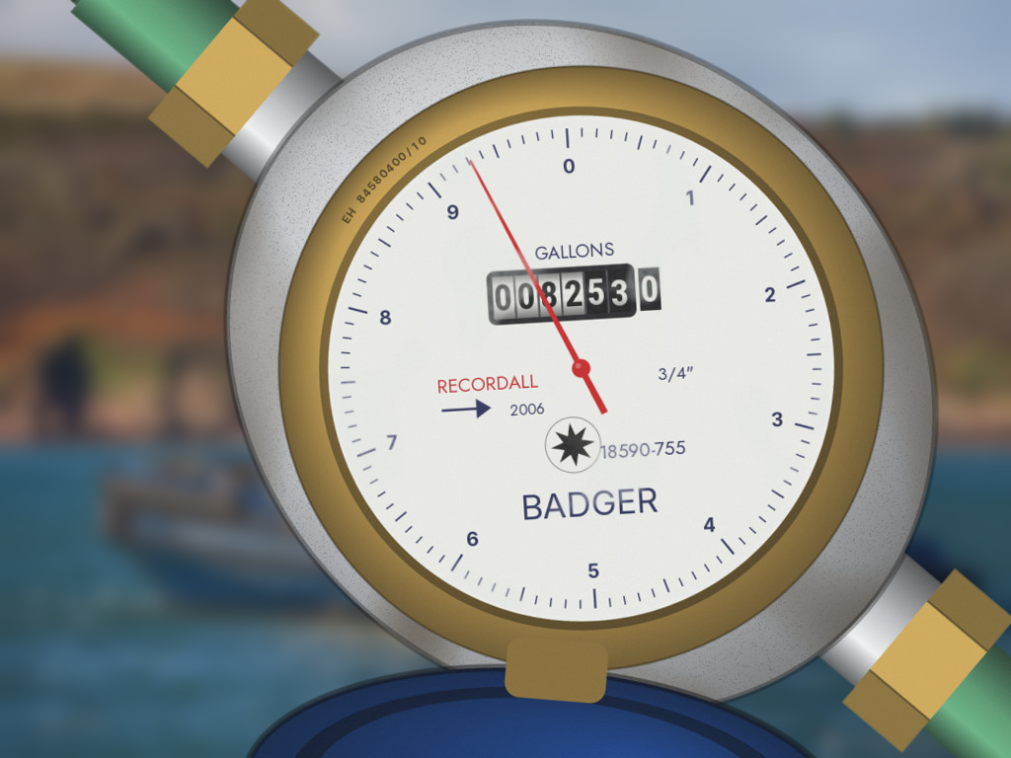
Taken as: 82529.3 gal
